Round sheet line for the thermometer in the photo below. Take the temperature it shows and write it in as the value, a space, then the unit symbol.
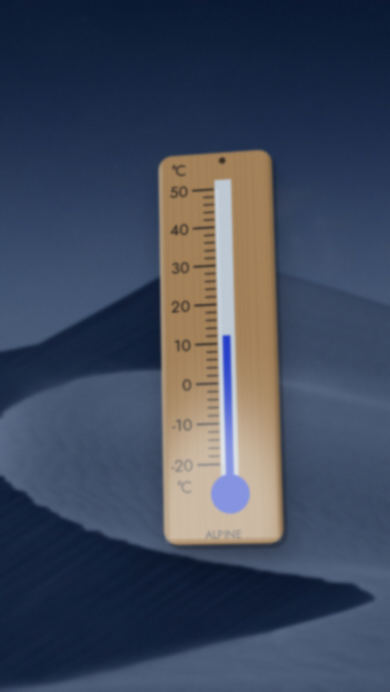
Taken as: 12 °C
